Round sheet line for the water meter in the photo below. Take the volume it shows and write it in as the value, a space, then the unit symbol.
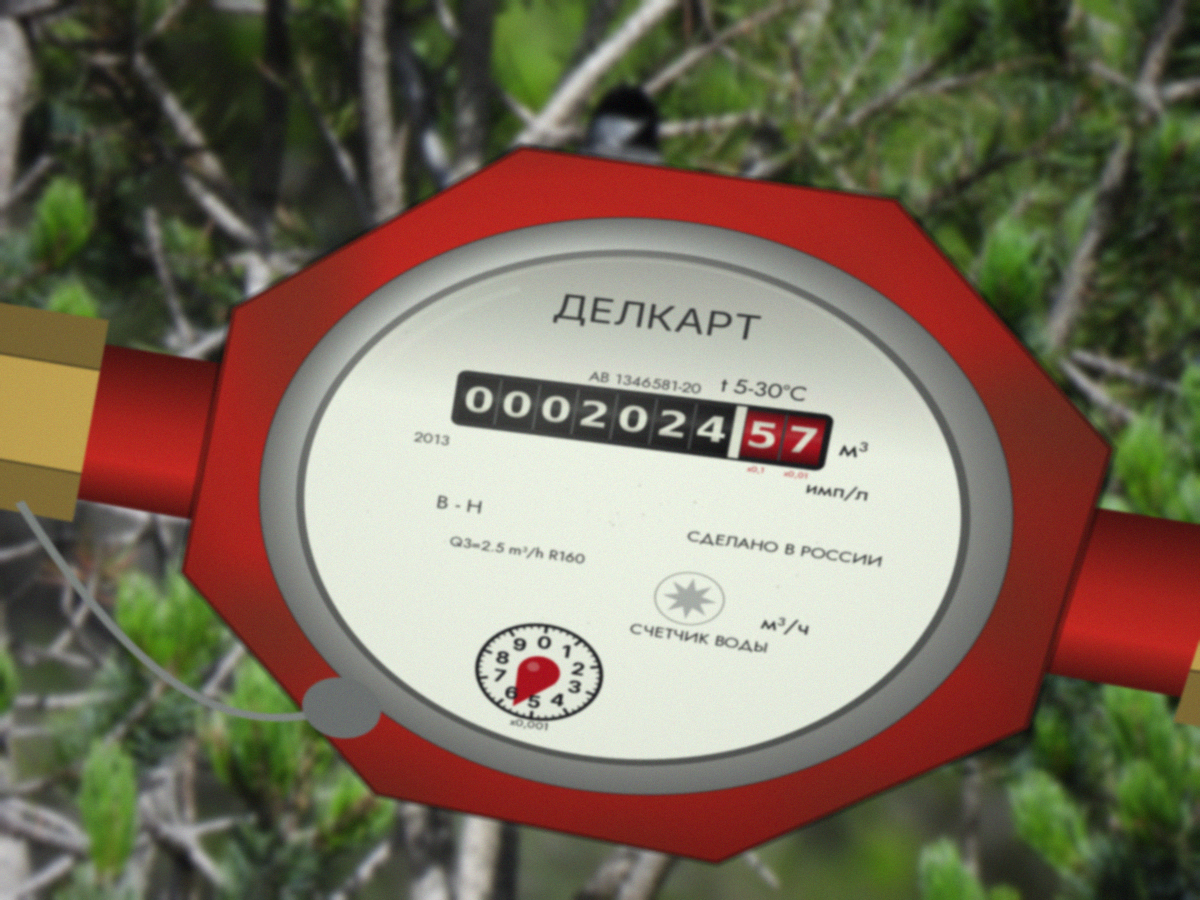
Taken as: 2024.575 m³
